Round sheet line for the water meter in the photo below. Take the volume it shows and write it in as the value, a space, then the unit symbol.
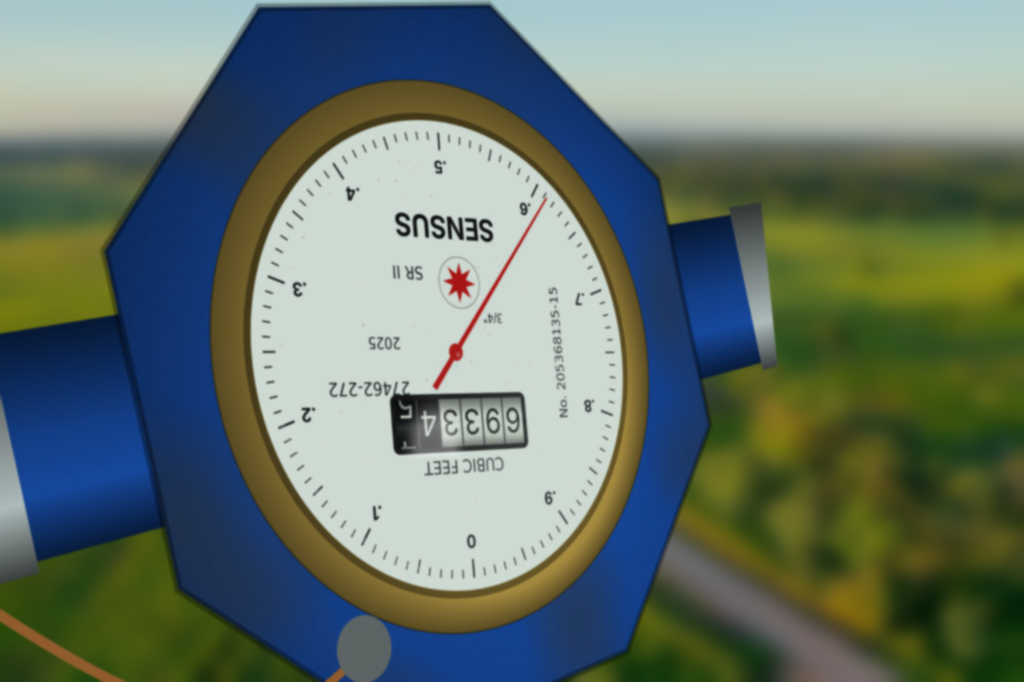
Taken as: 693344.61 ft³
